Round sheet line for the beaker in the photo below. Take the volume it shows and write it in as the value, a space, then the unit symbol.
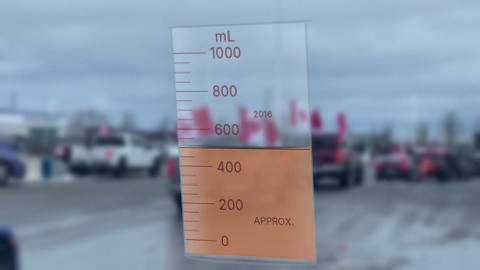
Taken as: 500 mL
